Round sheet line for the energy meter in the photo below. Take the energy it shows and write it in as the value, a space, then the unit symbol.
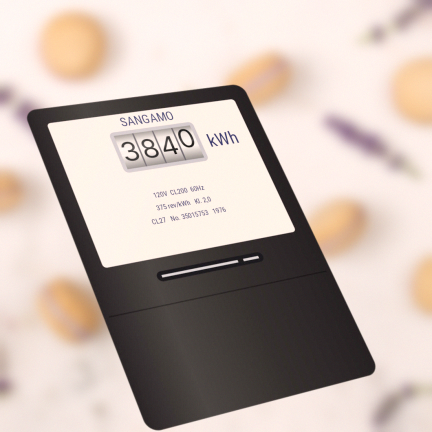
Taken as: 3840 kWh
